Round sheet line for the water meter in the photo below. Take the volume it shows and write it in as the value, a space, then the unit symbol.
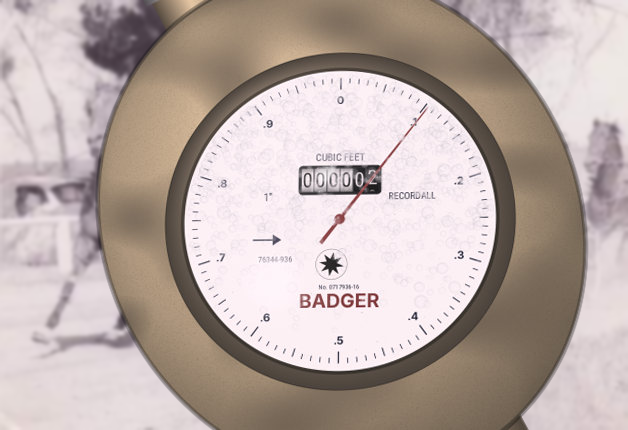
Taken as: 2.10 ft³
